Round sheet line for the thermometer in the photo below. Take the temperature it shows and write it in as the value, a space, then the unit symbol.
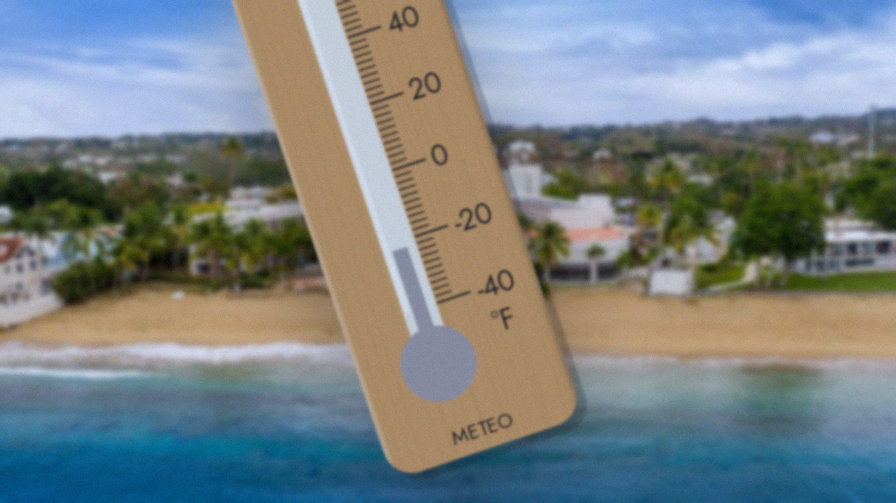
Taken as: -22 °F
